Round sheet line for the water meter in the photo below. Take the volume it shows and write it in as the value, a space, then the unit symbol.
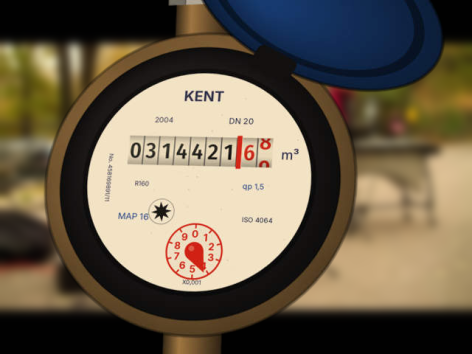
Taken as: 314421.684 m³
